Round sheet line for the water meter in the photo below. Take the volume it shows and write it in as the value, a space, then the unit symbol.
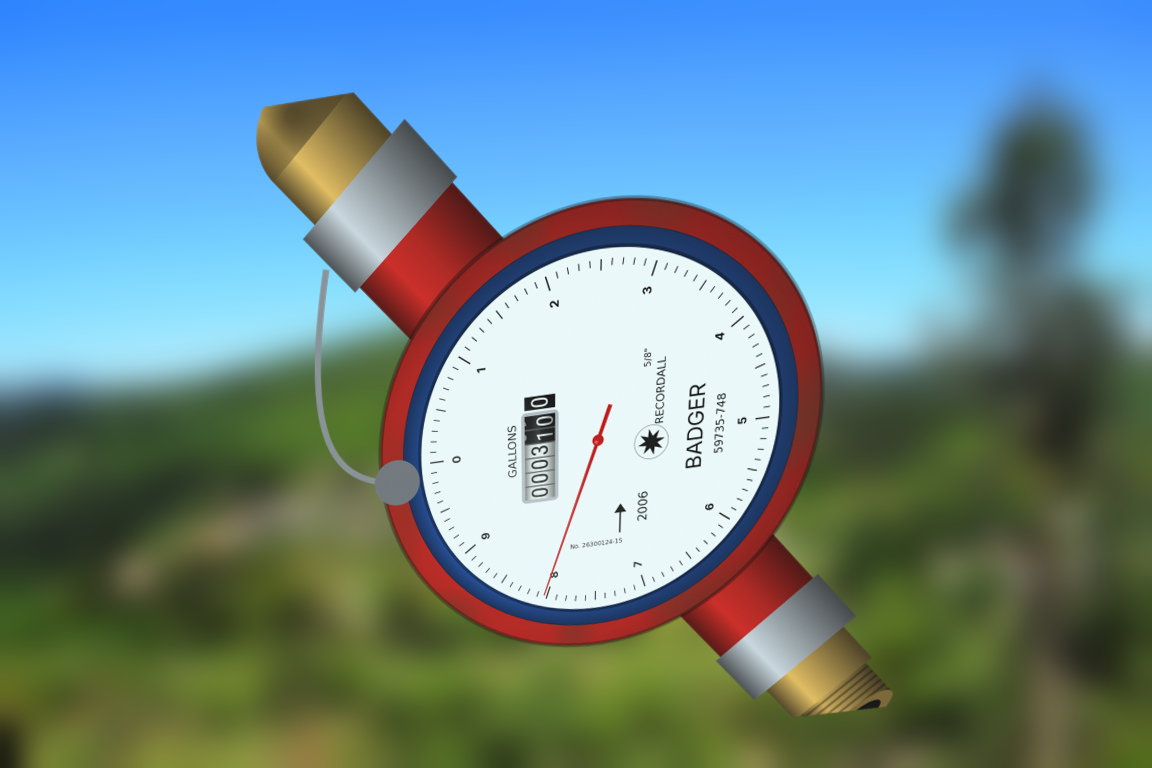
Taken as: 3098.0 gal
